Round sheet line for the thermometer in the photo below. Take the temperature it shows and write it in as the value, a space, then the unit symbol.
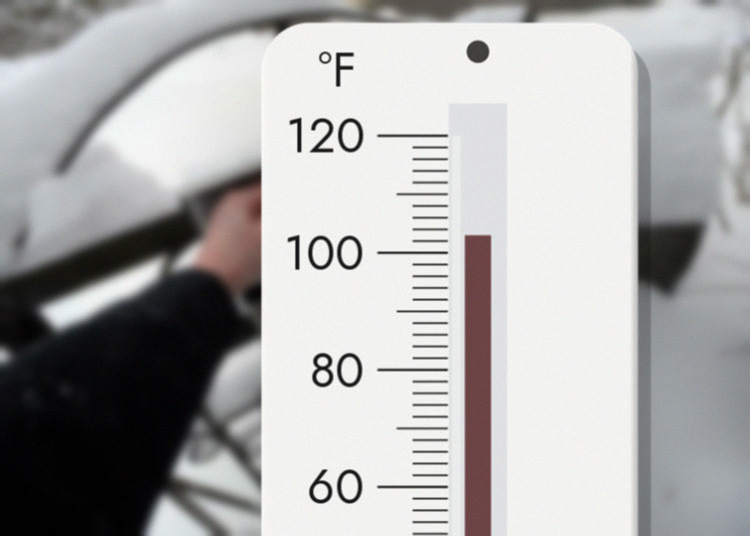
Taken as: 103 °F
